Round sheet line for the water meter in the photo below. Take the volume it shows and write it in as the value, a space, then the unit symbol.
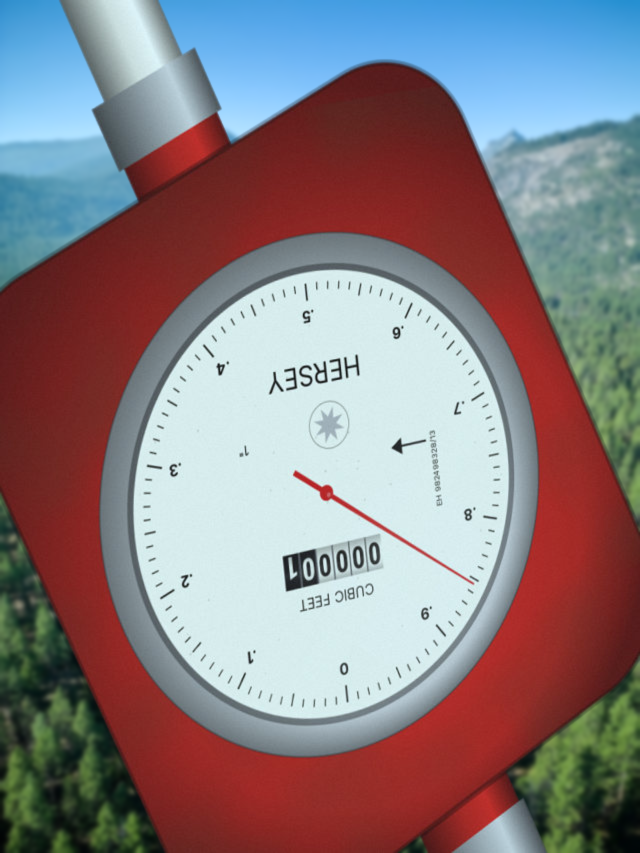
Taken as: 0.85 ft³
